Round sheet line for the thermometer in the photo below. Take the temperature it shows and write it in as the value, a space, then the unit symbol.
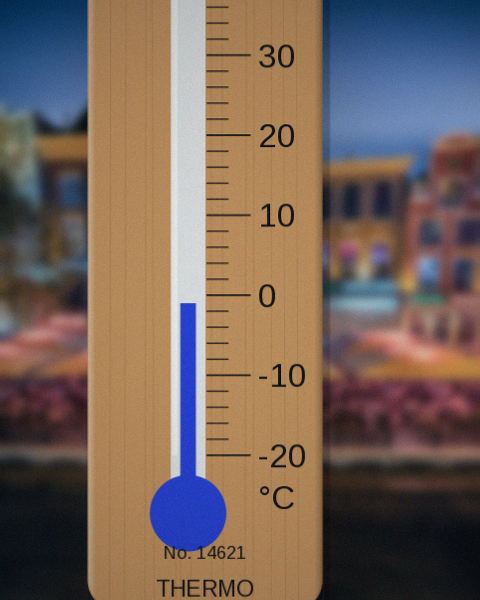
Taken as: -1 °C
